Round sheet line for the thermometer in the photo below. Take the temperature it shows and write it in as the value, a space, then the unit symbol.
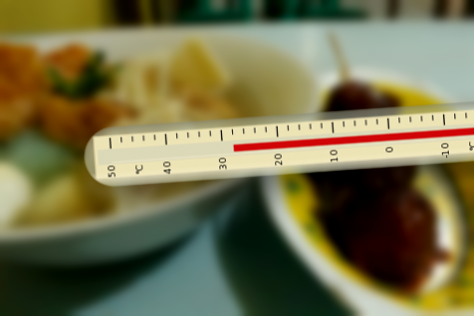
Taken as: 28 °C
